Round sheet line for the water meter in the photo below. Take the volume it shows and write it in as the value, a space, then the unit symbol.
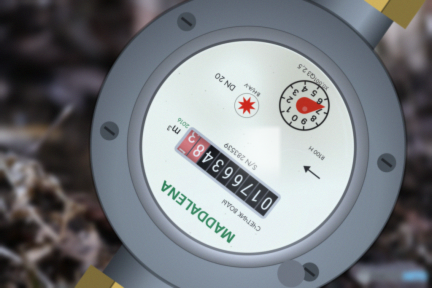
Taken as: 176634.826 m³
